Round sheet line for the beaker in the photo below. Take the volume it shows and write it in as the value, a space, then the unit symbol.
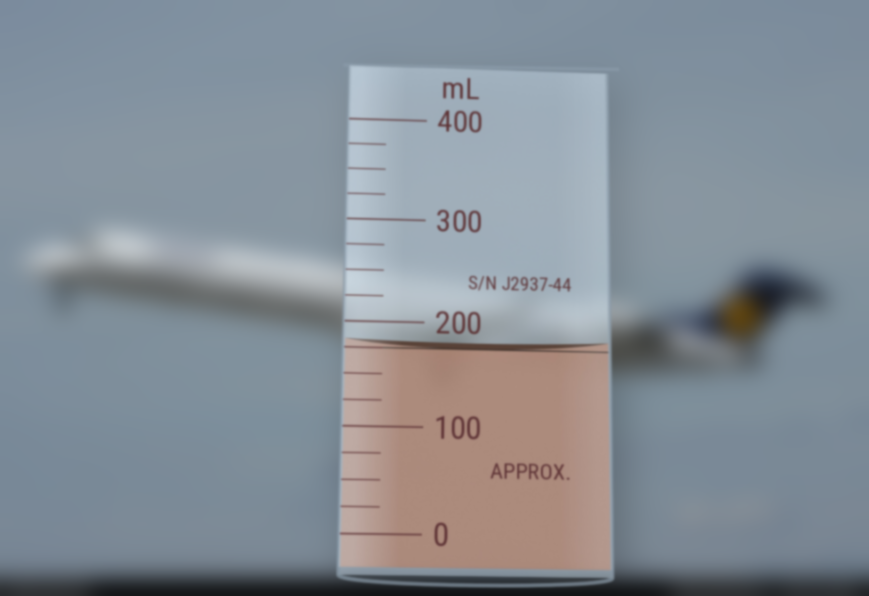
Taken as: 175 mL
